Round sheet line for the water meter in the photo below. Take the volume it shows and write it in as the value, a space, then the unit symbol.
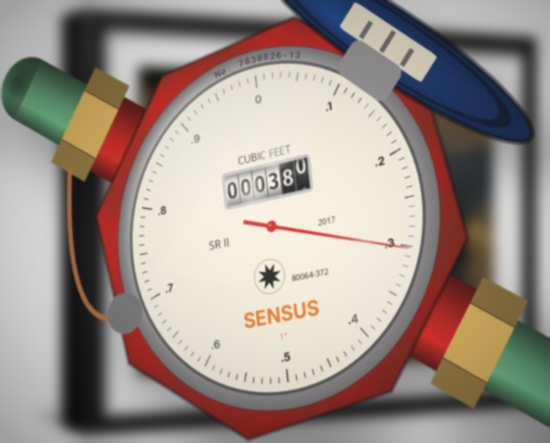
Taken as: 380.30 ft³
